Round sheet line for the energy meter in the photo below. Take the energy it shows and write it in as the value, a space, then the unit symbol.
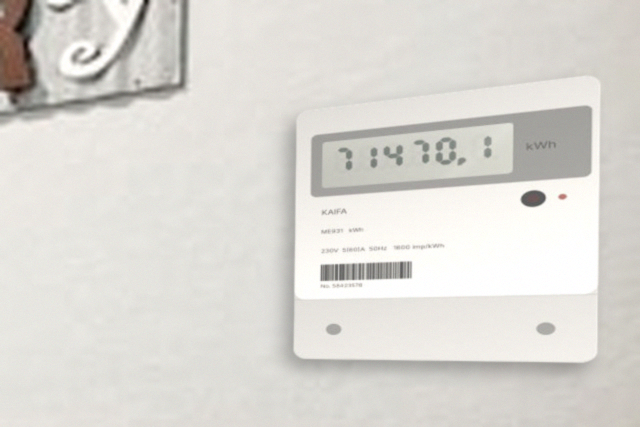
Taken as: 71470.1 kWh
